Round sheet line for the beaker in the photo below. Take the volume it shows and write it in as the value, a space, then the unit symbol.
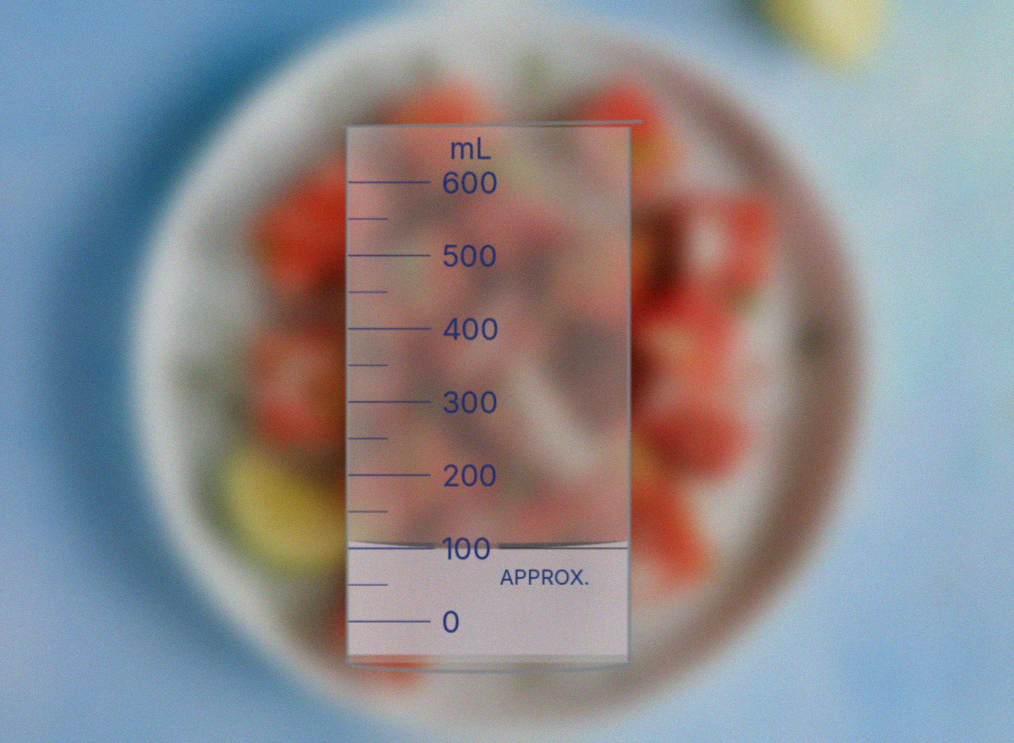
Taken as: 100 mL
